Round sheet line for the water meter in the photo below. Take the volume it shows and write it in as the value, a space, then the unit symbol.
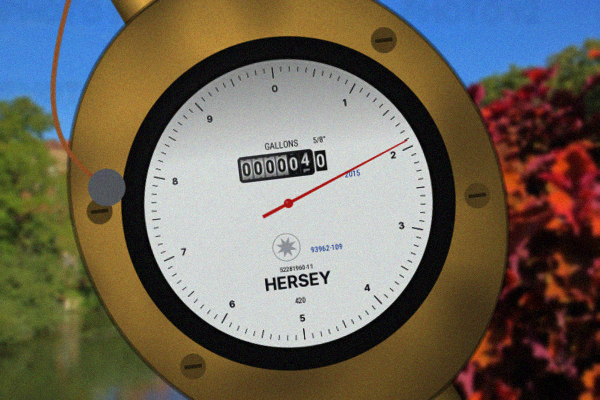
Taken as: 41.9 gal
